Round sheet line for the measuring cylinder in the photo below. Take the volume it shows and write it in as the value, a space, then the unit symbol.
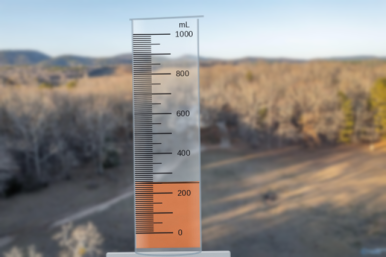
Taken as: 250 mL
